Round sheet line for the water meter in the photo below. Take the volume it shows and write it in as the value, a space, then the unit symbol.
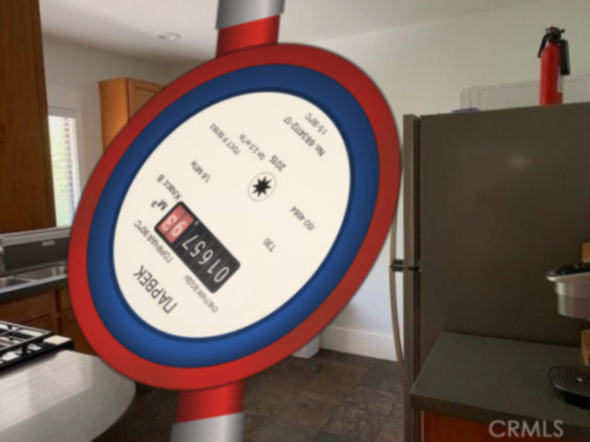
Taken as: 1657.93 m³
